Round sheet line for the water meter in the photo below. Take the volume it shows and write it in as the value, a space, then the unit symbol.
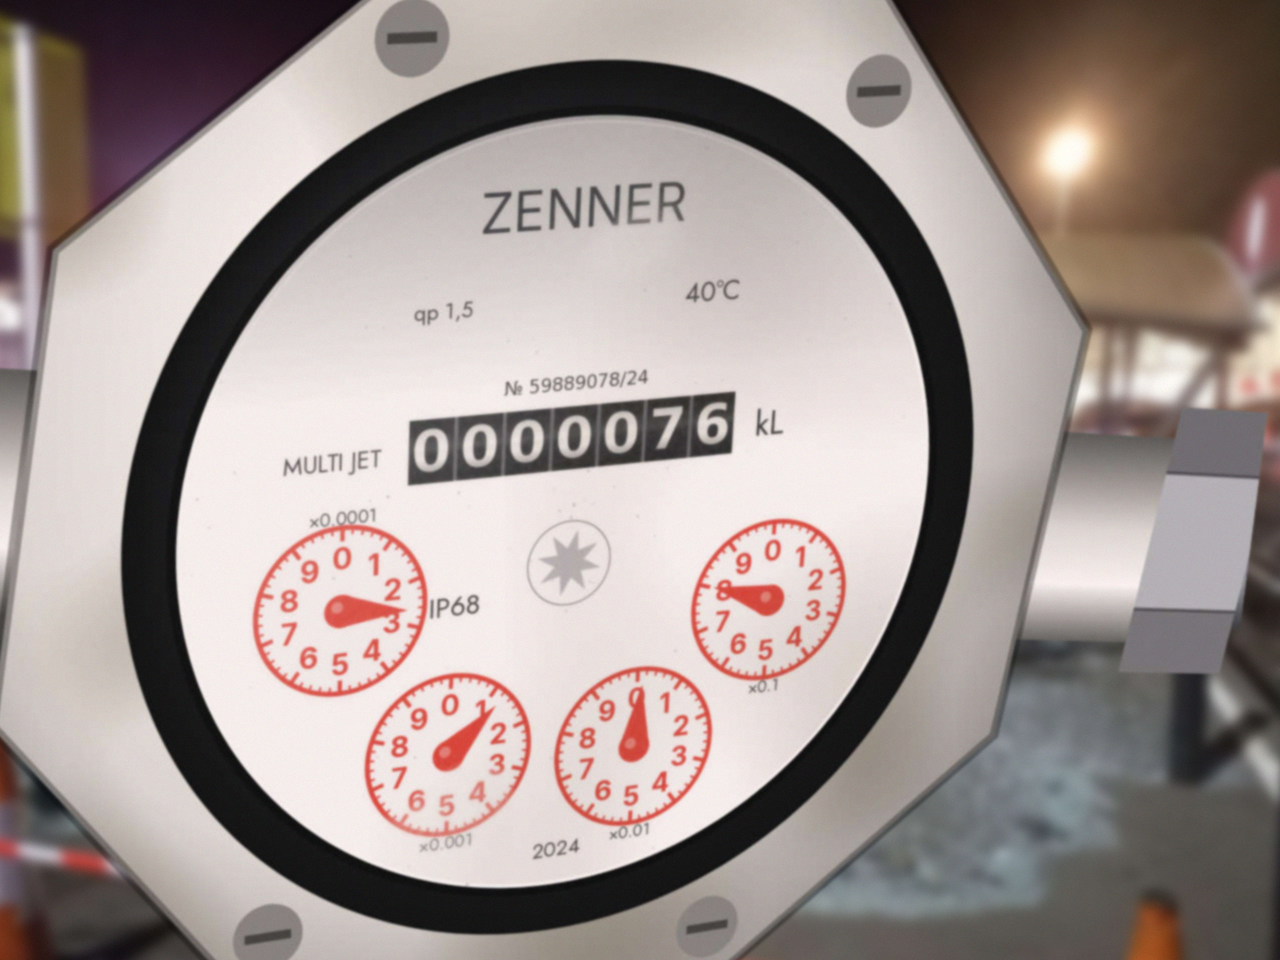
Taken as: 76.8012 kL
